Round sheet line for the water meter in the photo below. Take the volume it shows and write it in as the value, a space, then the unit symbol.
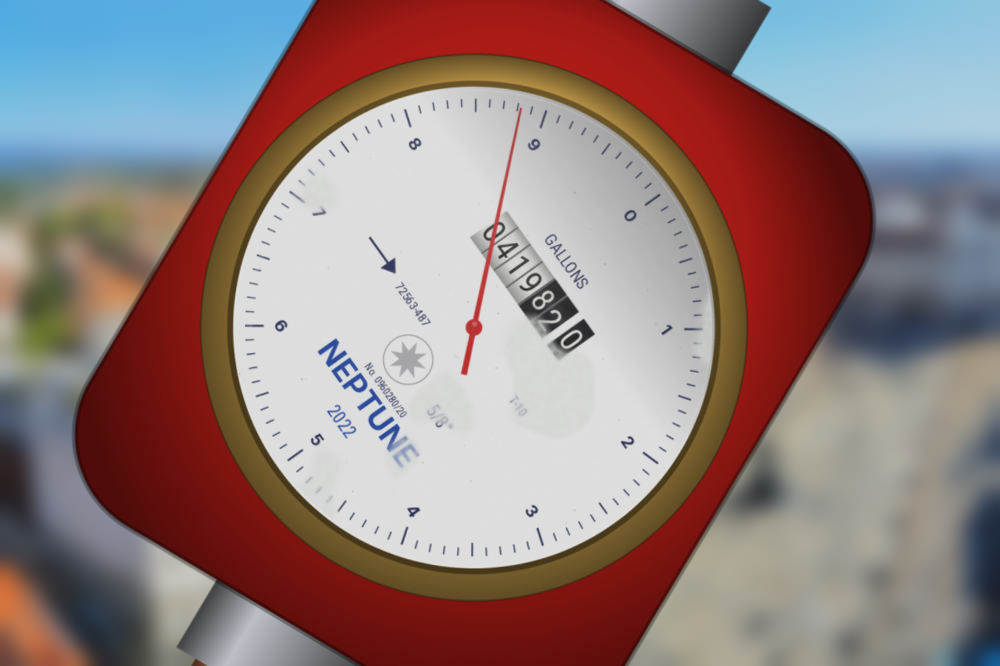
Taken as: 419818.8 gal
